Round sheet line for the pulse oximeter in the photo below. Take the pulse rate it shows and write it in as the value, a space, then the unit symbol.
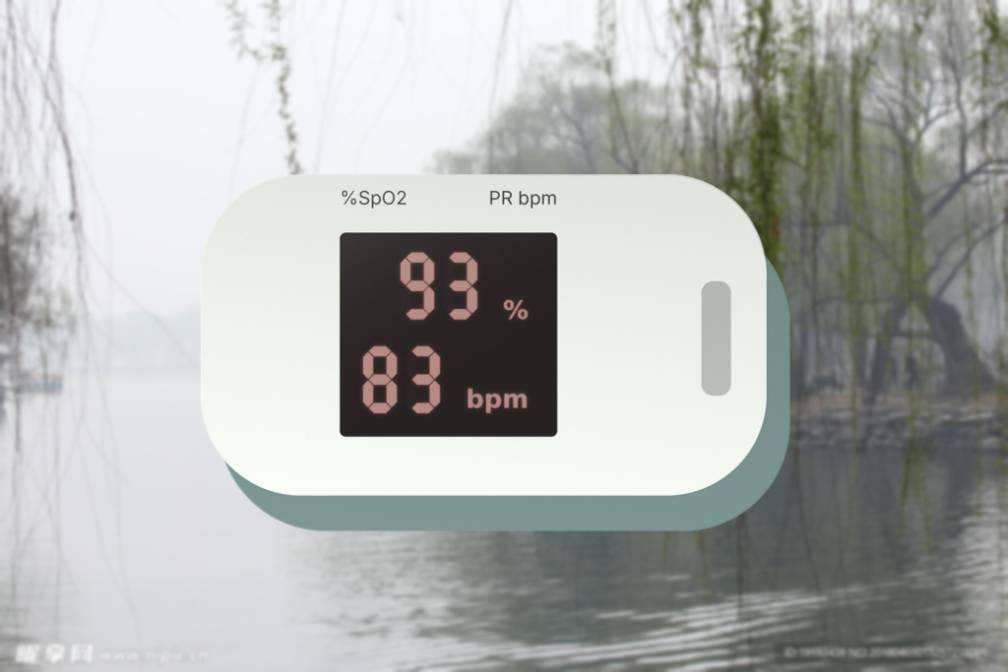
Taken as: 83 bpm
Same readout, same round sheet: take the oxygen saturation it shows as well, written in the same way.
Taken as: 93 %
